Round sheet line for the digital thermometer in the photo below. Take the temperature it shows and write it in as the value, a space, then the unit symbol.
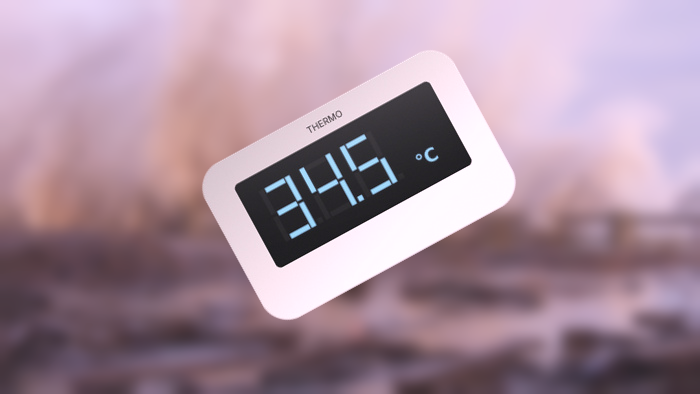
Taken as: 34.5 °C
